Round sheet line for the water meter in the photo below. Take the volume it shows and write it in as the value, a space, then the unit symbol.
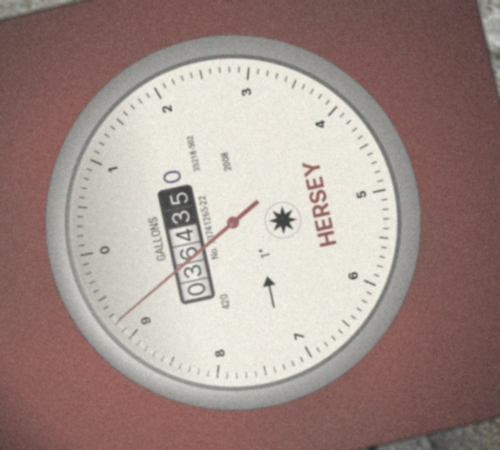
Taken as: 364349.2 gal
